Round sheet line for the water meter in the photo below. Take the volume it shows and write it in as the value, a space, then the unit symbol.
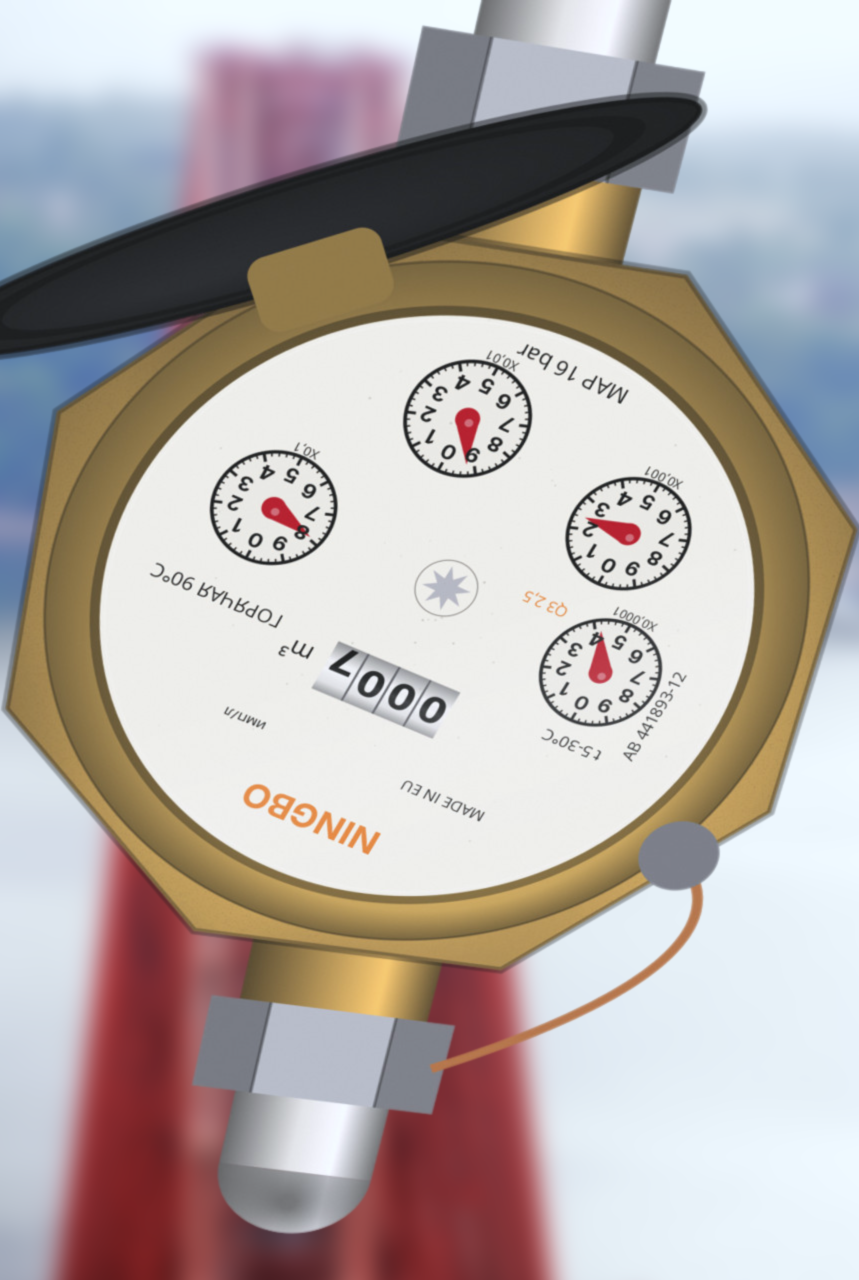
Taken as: 6.7924 m³
